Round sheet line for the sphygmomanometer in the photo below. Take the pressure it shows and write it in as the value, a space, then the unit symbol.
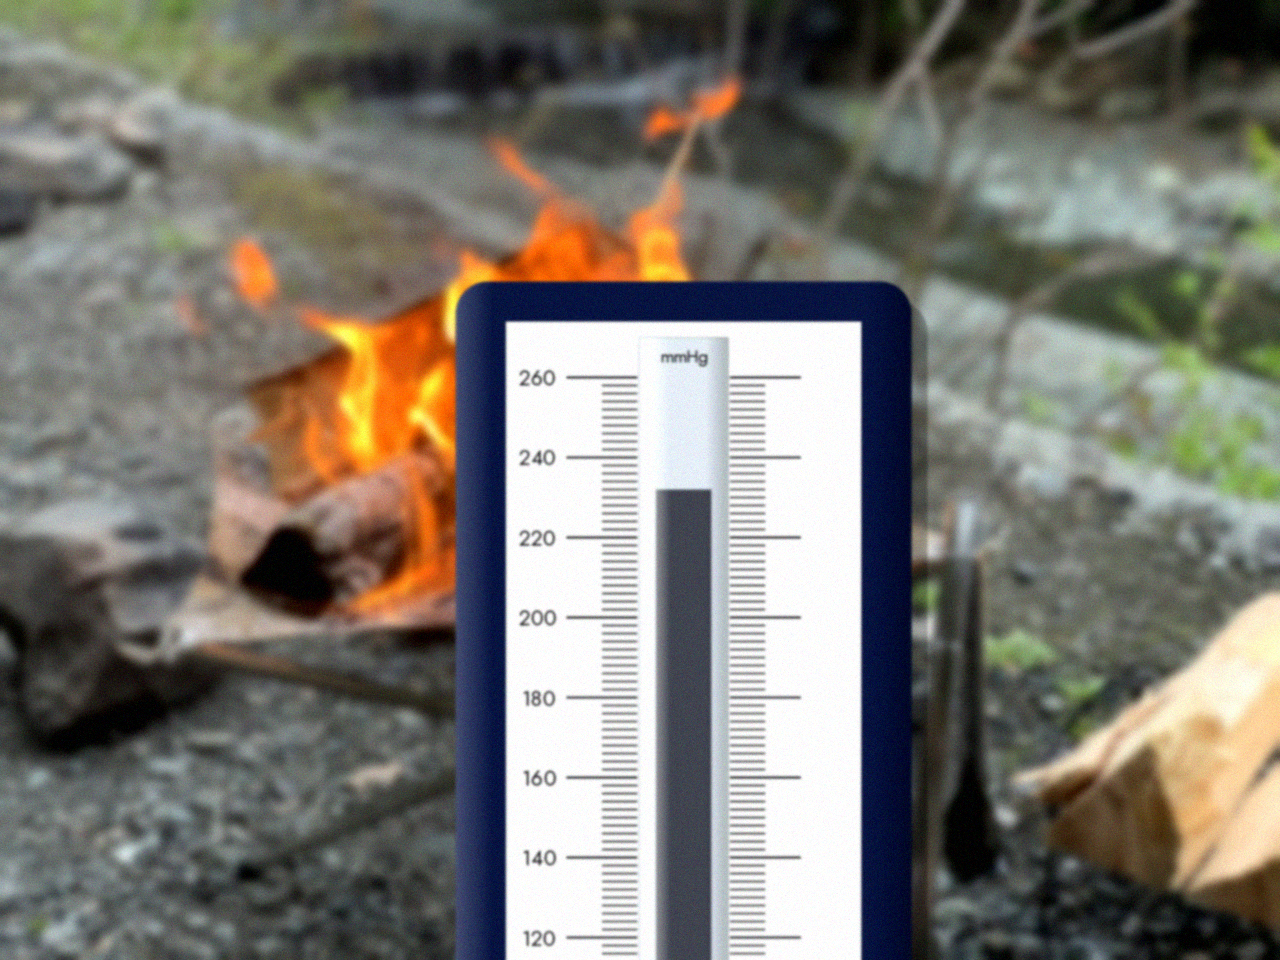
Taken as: 232 mmHg
